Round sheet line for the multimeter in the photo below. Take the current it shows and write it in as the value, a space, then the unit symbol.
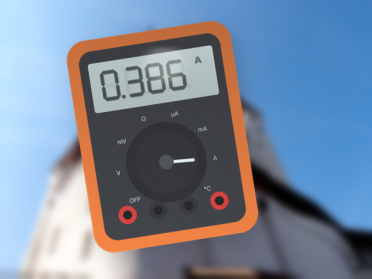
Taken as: 0.386 A
